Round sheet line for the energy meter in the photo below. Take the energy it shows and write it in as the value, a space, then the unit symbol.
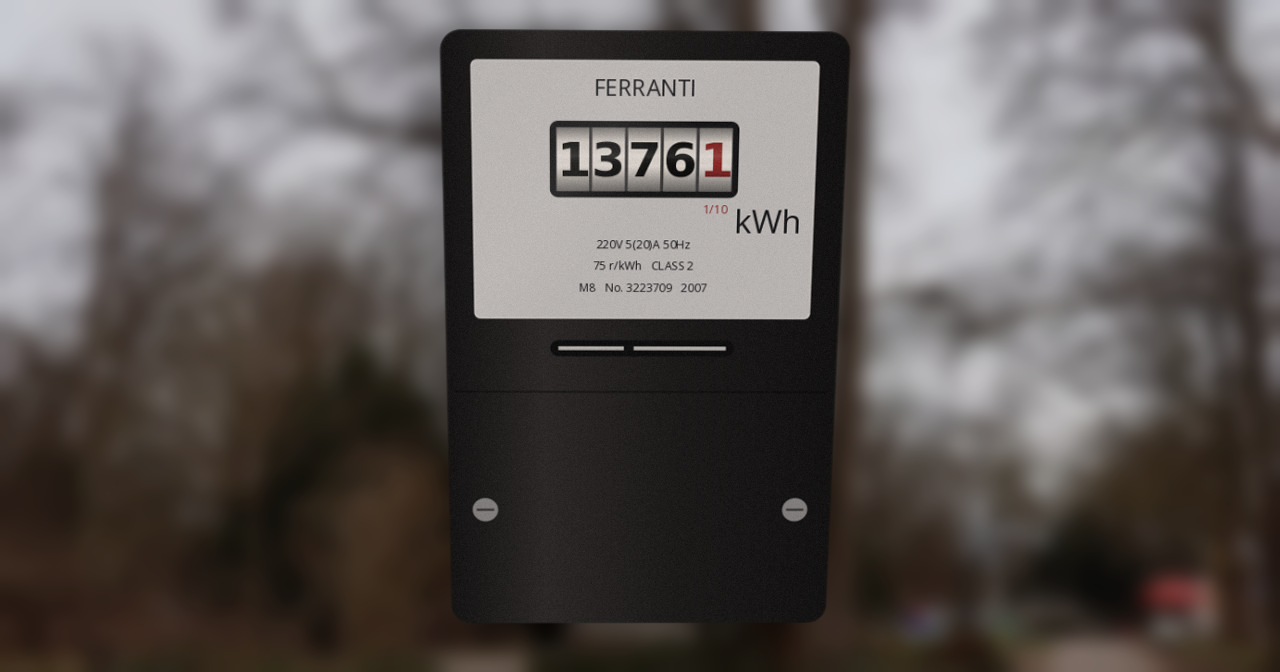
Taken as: 1376.1 kWh
